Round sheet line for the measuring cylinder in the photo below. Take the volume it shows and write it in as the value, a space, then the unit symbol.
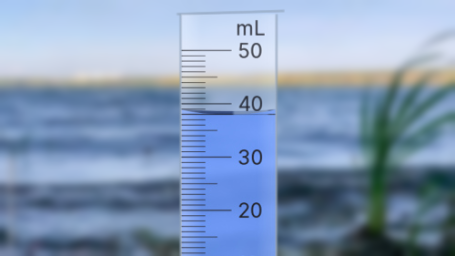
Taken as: 38 mL
